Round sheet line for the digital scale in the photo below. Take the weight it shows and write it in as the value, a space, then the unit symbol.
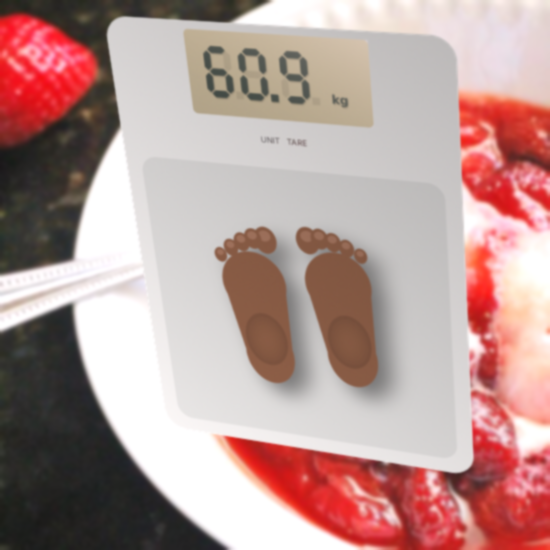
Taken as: 60.9 kg
